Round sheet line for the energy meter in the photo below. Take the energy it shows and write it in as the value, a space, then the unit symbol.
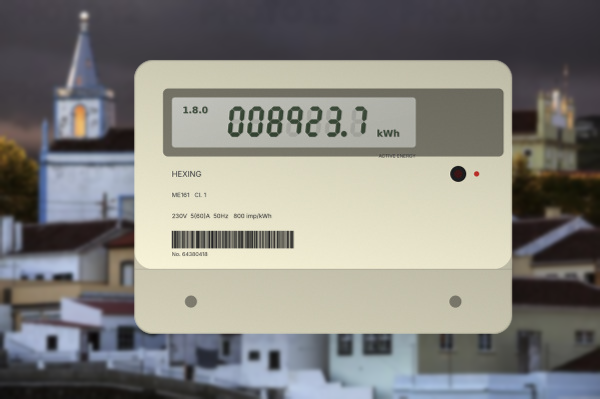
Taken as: 8923.7 kWh
